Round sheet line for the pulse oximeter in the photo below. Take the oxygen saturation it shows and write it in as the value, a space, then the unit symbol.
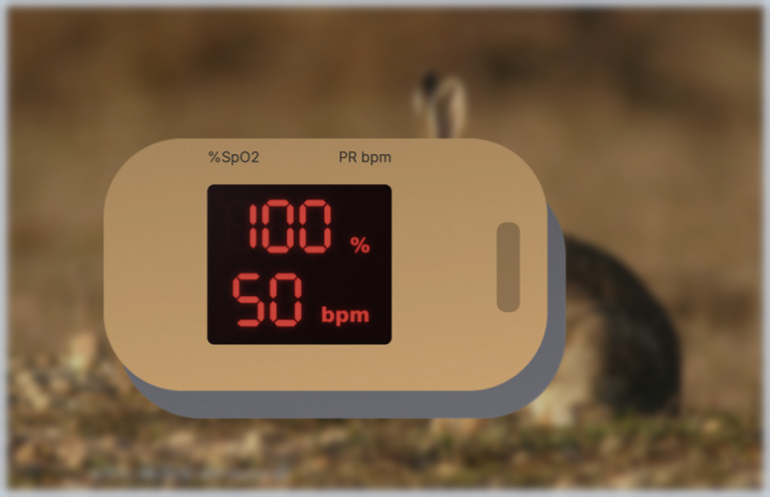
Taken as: 100 %
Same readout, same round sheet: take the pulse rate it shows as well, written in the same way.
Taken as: 50 bpm
